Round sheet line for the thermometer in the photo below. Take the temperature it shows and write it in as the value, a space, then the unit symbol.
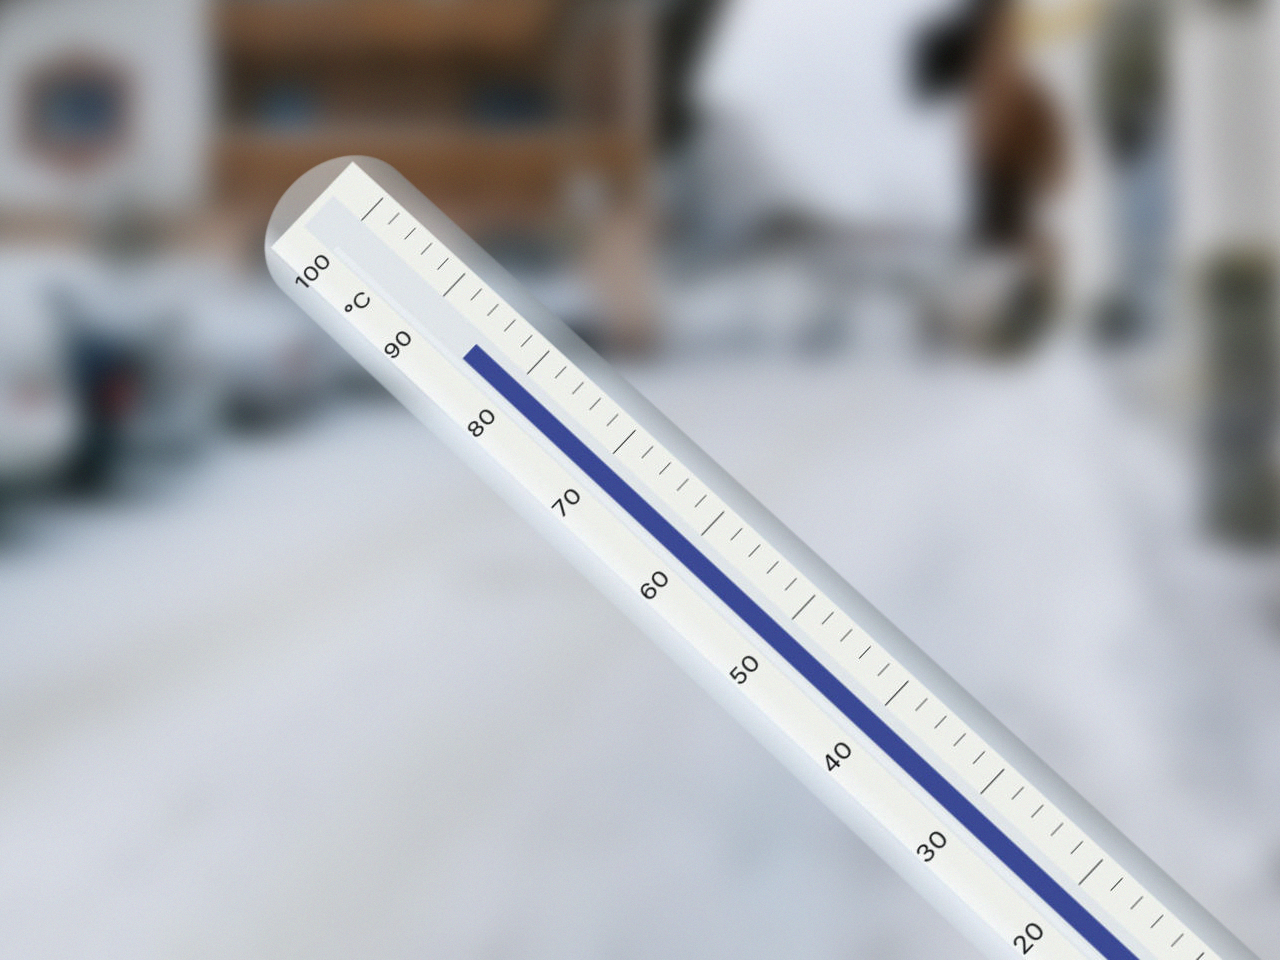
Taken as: 85 °C
